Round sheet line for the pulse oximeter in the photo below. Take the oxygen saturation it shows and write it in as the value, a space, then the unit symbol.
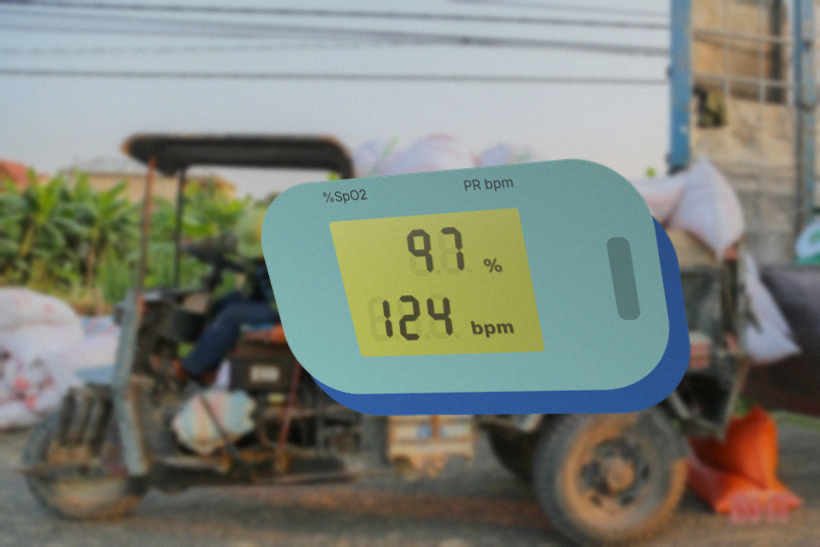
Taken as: 97 %
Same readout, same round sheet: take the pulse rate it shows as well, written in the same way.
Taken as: 124 bpm
